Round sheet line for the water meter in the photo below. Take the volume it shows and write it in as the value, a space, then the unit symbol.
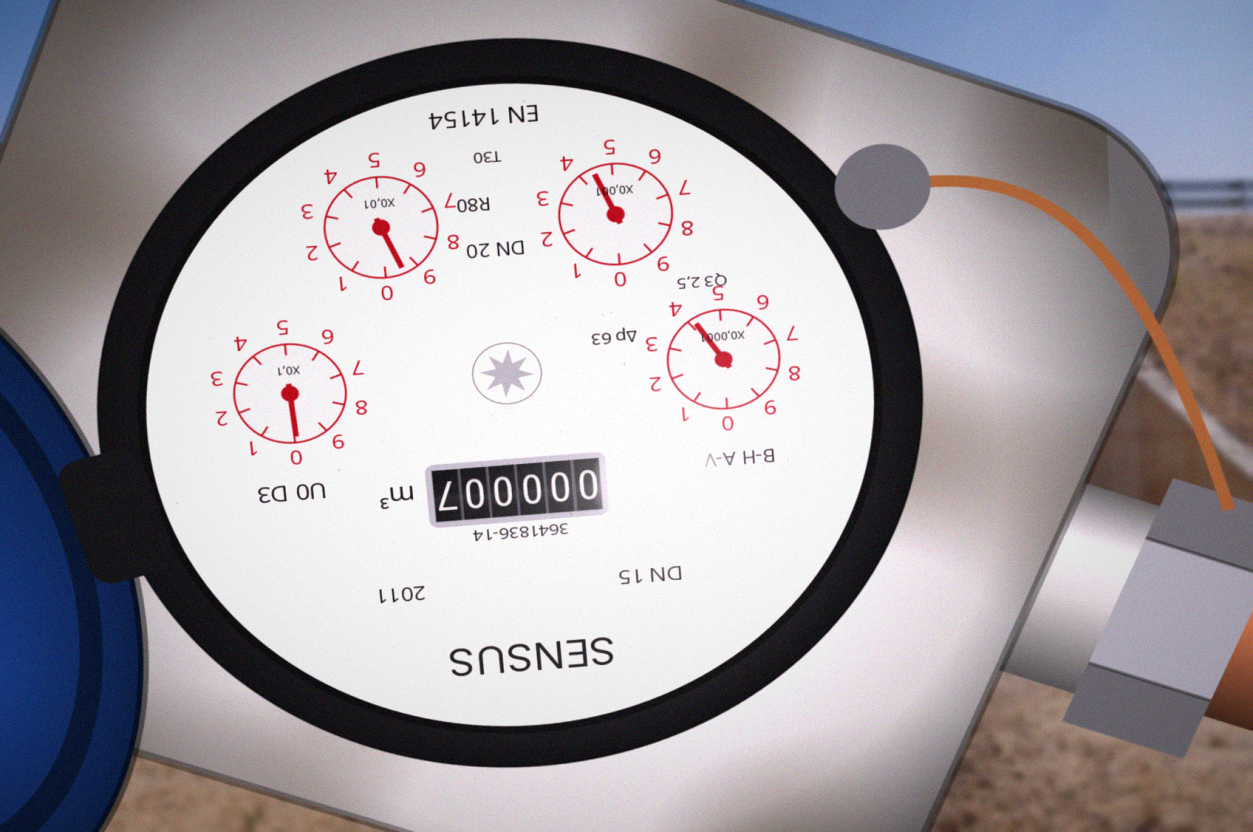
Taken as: 6.9944 m³
